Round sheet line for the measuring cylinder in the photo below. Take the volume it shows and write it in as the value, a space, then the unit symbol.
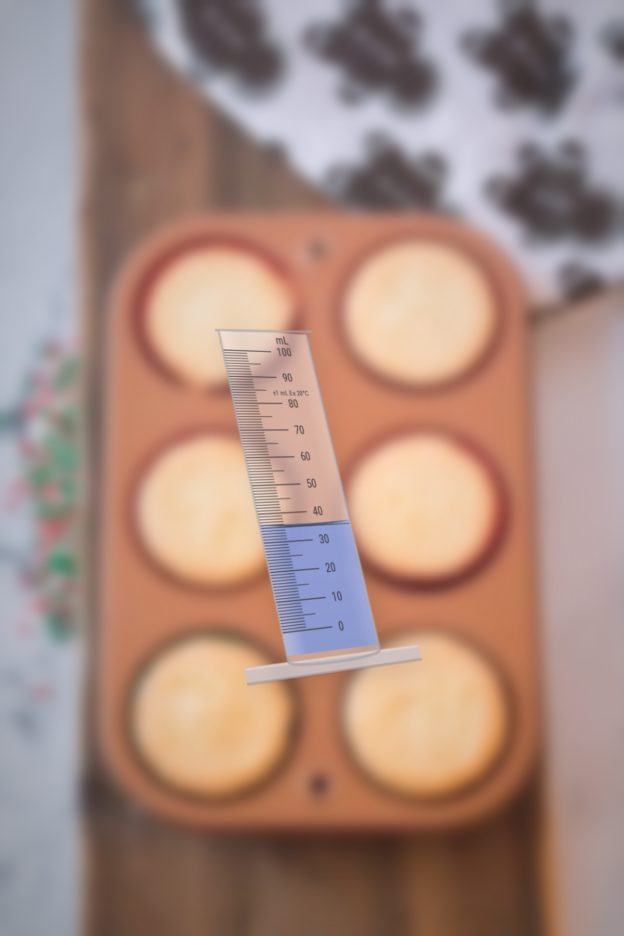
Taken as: 35 mL
